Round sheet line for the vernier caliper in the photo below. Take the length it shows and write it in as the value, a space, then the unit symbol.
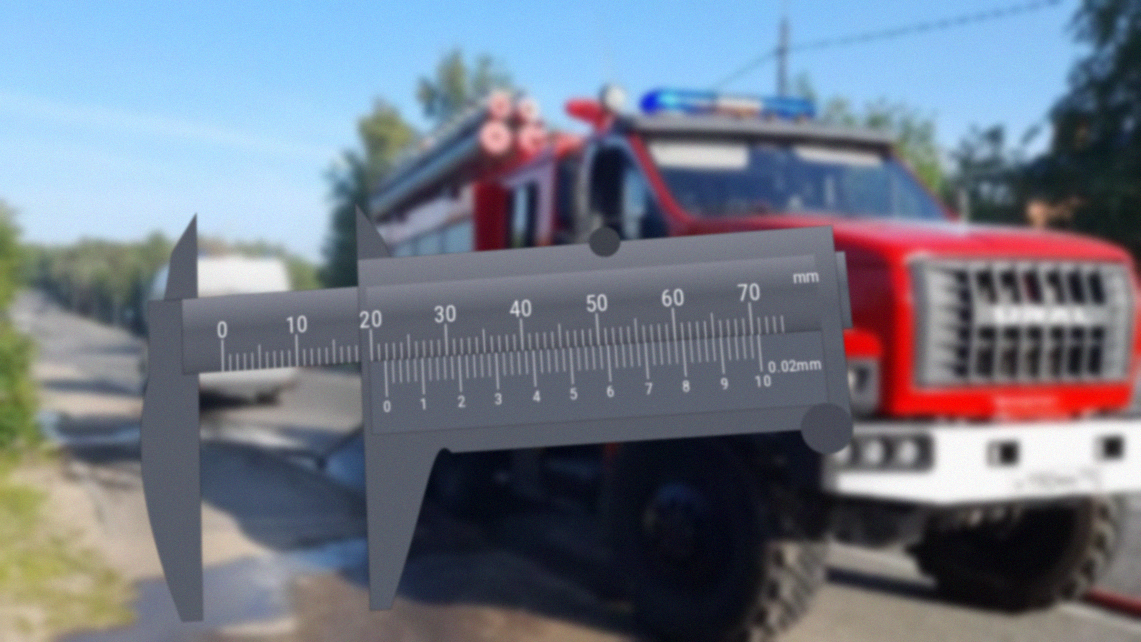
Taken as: 21.8 mm
